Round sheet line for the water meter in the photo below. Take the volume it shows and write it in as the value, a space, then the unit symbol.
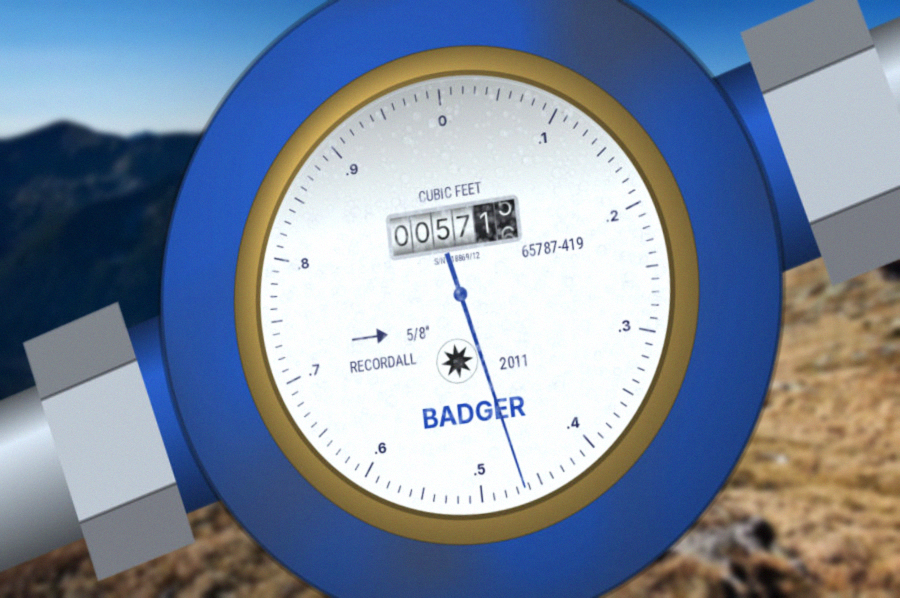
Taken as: 5715.46 ft³
